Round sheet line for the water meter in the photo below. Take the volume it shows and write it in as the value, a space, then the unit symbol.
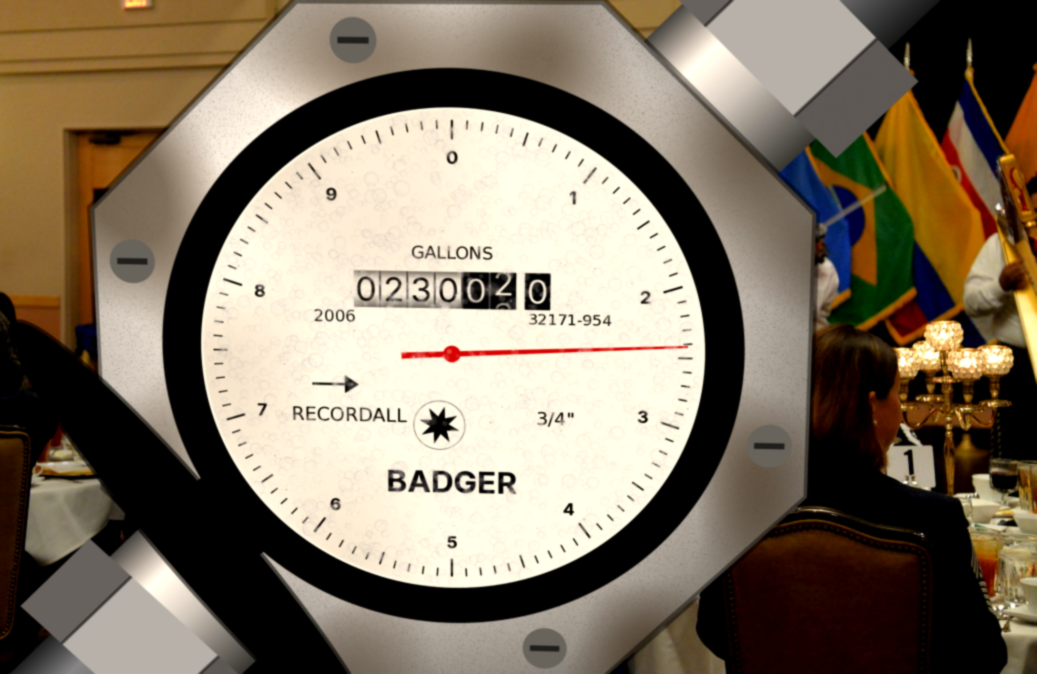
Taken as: 230022.4 gal
